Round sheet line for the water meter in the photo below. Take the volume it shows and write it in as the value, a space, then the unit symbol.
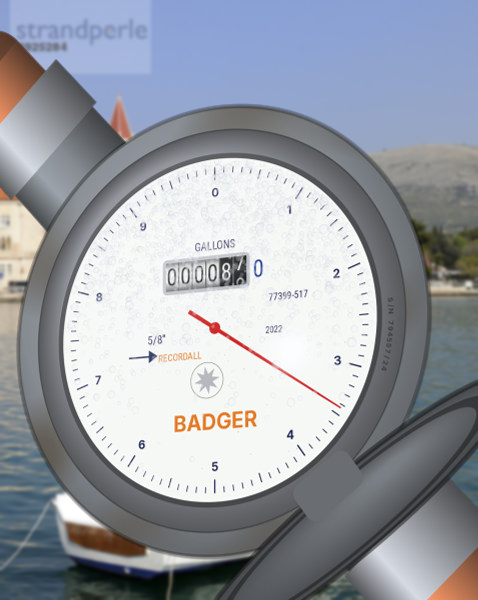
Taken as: 873.4 gal
